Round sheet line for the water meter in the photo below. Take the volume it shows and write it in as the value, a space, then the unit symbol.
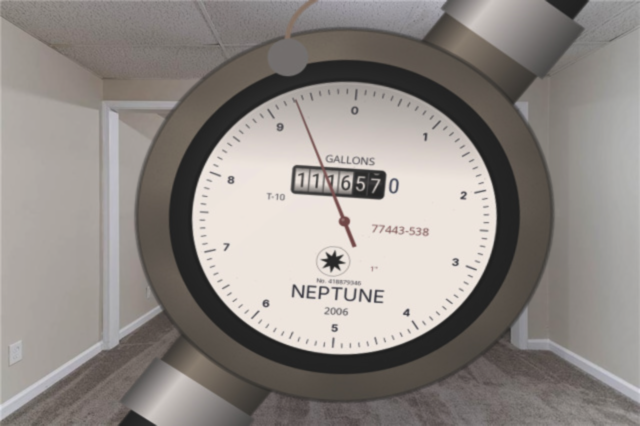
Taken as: 1116569.3 gal
